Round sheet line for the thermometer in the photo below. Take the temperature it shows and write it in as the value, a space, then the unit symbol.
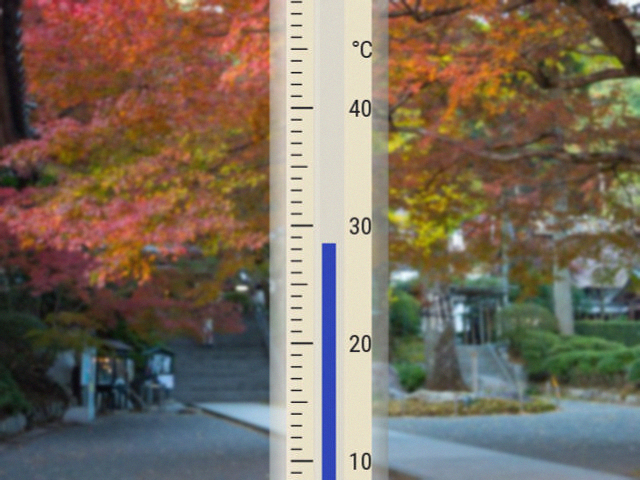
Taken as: 28.5 °C
